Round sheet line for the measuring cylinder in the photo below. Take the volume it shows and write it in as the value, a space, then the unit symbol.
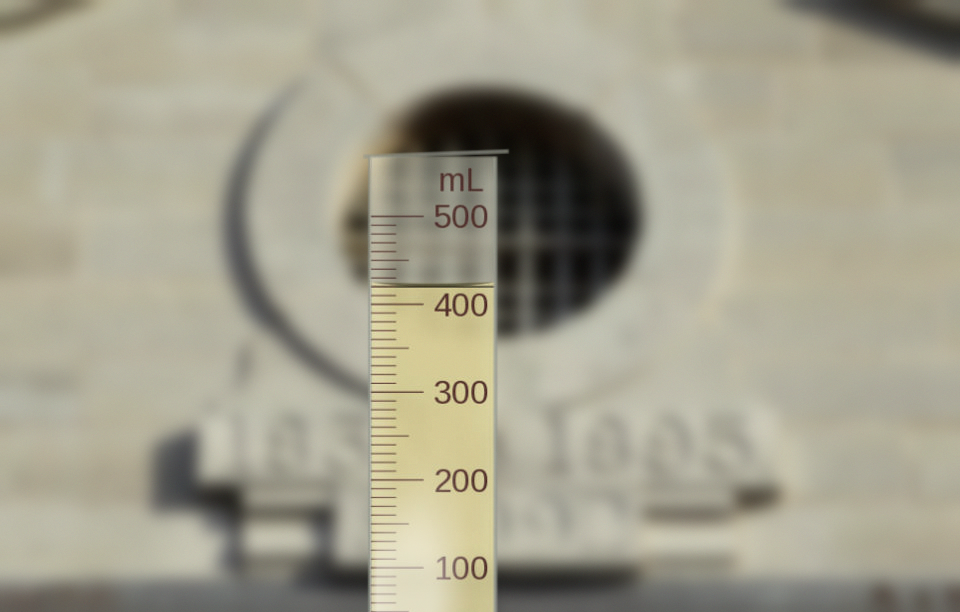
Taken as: 420 mL
